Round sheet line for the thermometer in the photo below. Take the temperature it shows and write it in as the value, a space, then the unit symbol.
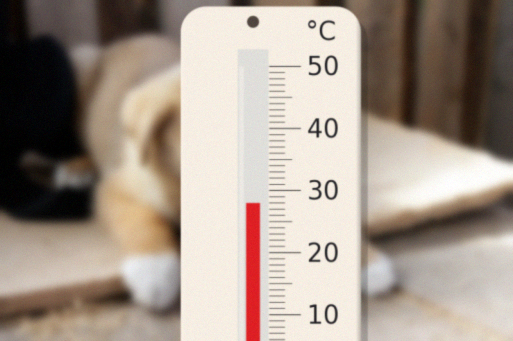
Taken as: 28 °C
